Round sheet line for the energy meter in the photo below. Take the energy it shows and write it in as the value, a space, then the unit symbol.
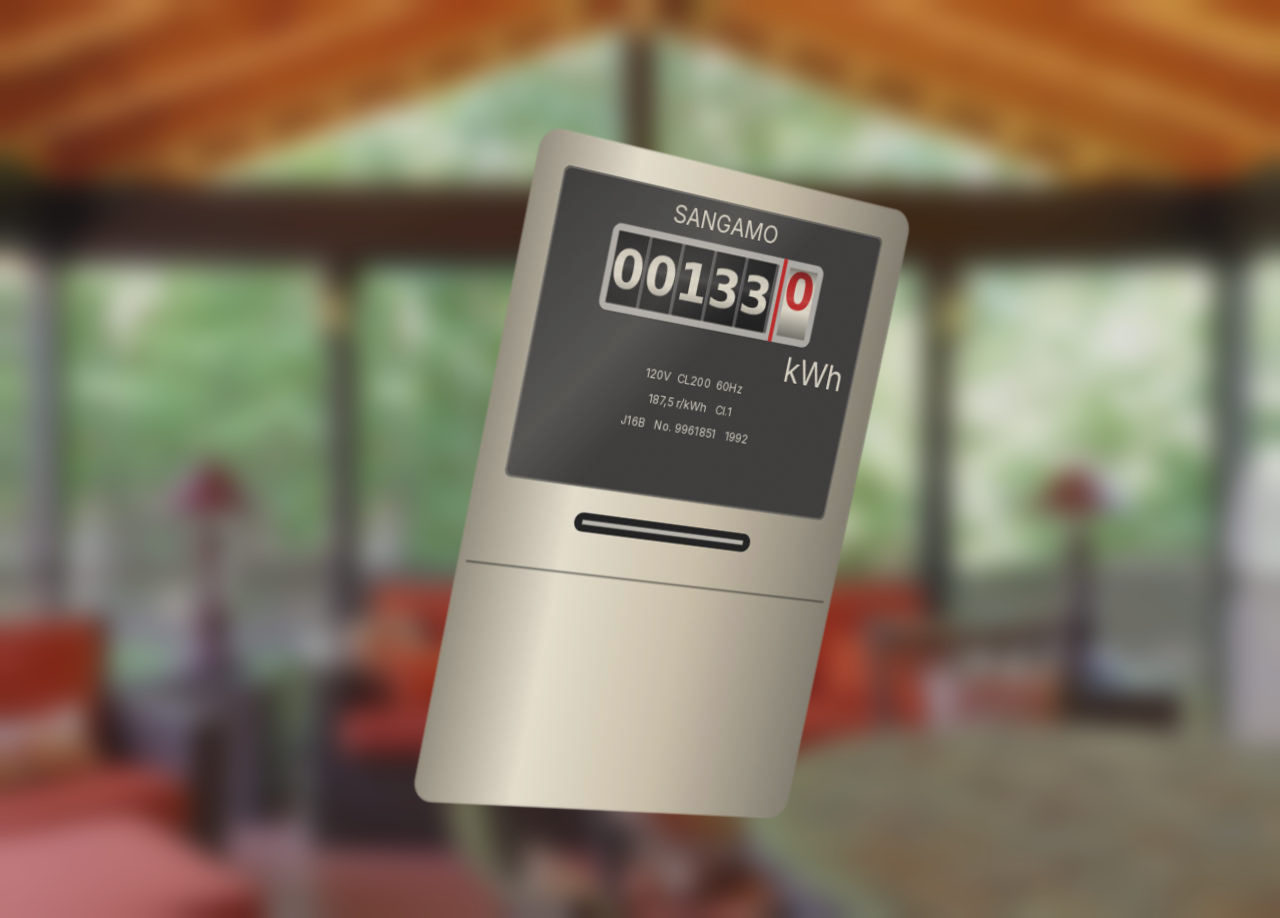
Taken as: 133.0 kWh
